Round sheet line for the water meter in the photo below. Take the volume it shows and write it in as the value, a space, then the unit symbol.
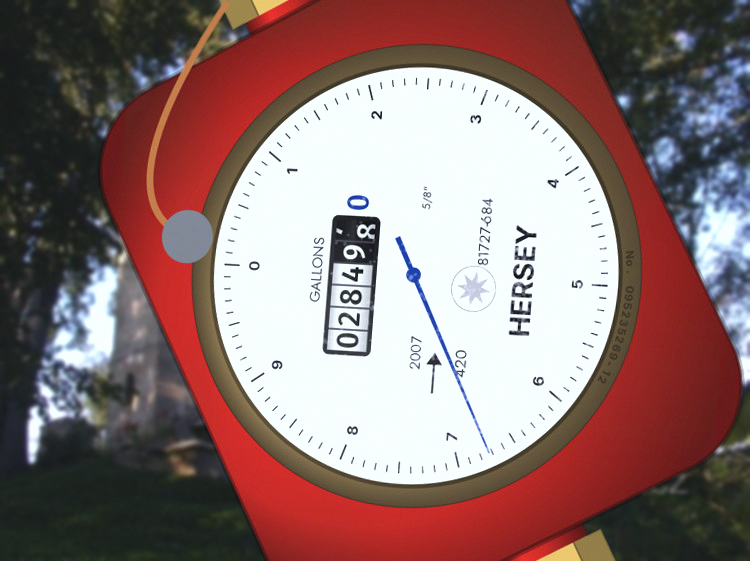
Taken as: 284976.7 gal
